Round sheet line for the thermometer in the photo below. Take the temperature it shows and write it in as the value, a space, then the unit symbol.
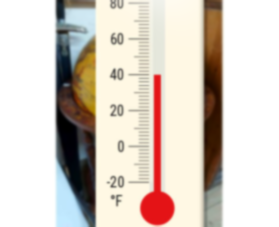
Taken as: 40 °F
